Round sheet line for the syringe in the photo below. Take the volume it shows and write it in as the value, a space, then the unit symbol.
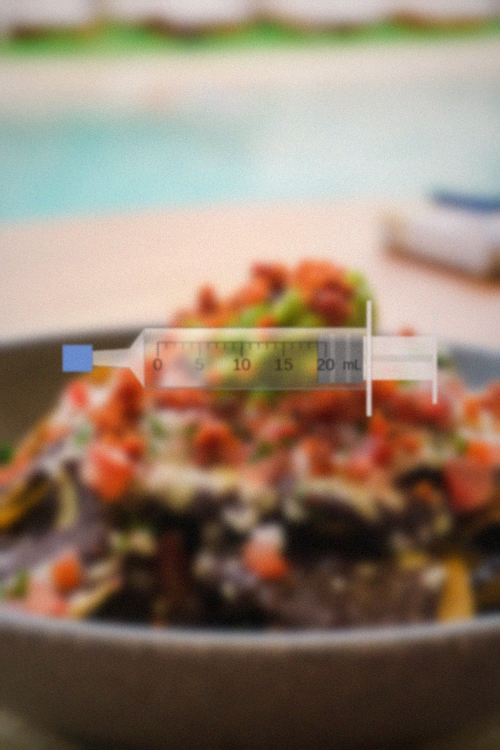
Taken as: 19 mL
